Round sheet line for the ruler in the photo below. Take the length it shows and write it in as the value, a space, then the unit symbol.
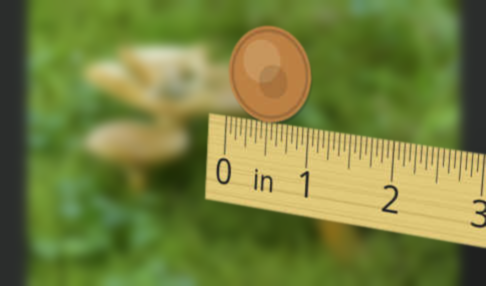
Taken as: 1 in
